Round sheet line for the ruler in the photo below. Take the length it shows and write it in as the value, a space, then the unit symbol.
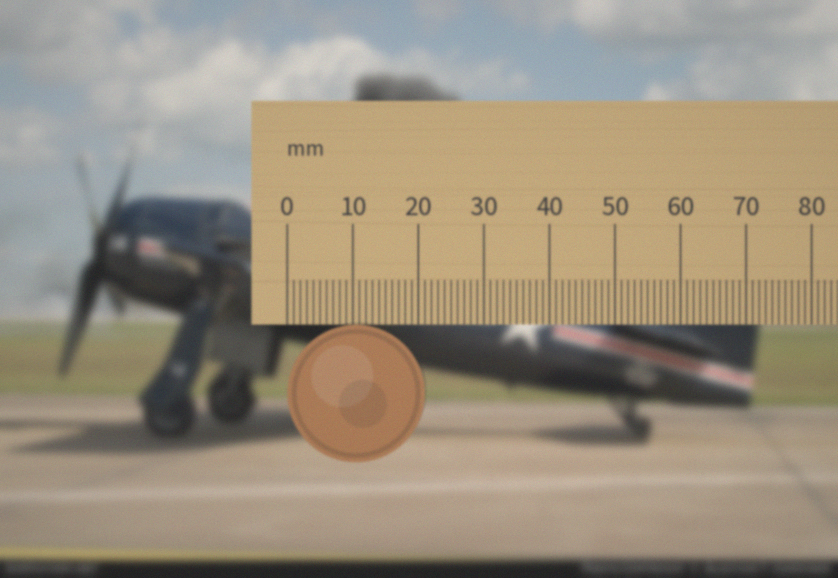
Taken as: 21 mm
